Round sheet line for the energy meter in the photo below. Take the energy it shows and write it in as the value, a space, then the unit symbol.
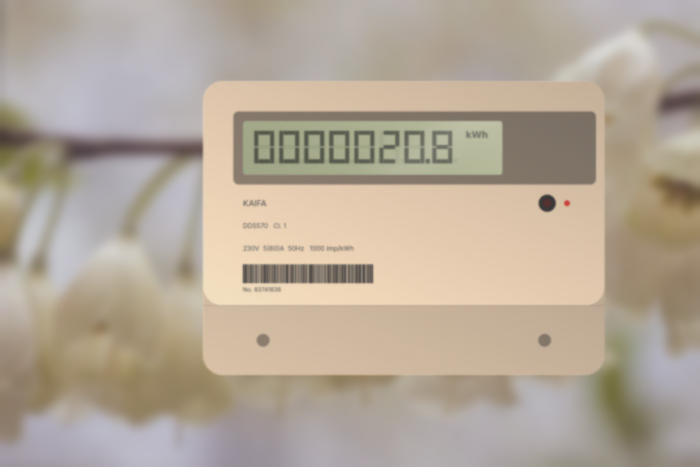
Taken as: 20.8 kWh
